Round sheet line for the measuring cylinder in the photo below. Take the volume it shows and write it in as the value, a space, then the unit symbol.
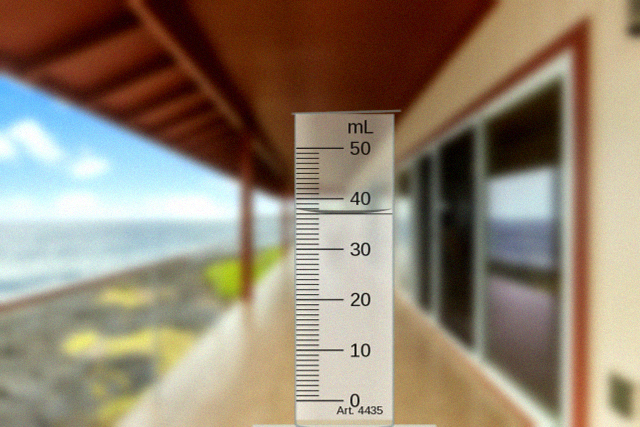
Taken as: 37 mL
